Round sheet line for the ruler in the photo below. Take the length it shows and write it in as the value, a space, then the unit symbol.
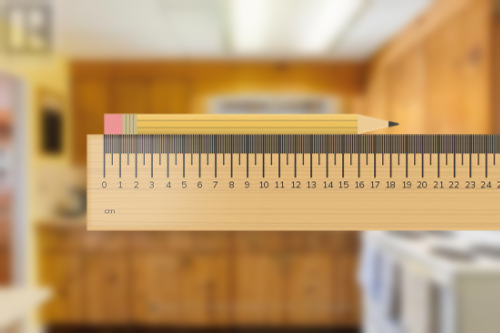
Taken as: 18.5 cm
